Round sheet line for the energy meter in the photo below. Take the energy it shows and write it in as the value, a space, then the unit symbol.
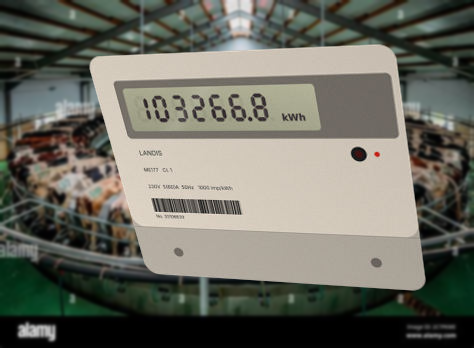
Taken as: 103266.8 kWh
